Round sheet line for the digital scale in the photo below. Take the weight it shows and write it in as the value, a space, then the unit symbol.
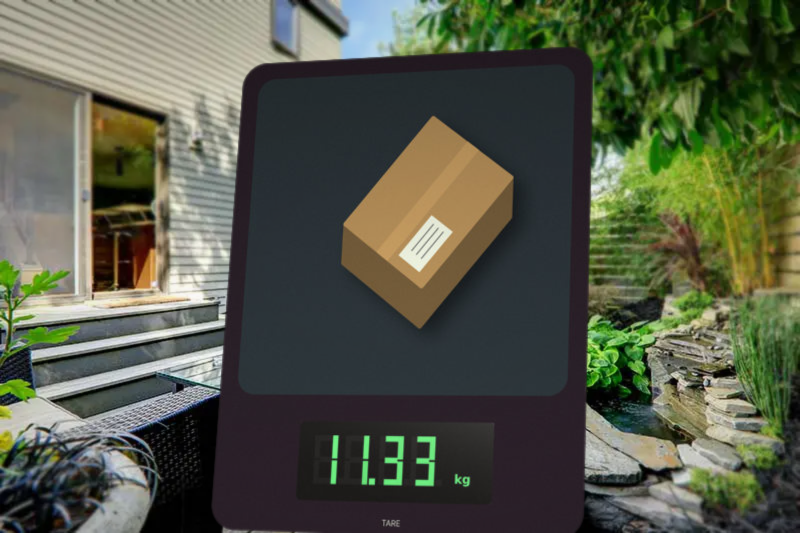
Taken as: 11.33 kg
